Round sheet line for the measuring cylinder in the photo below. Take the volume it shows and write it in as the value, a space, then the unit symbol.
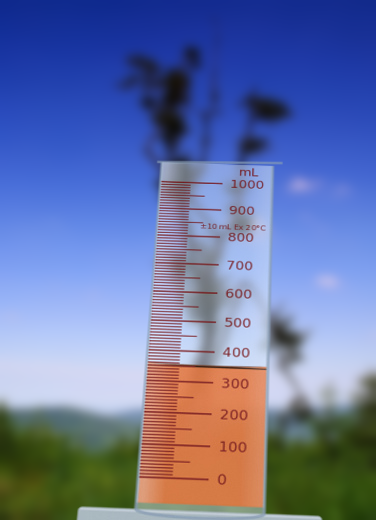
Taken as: 350 mL
